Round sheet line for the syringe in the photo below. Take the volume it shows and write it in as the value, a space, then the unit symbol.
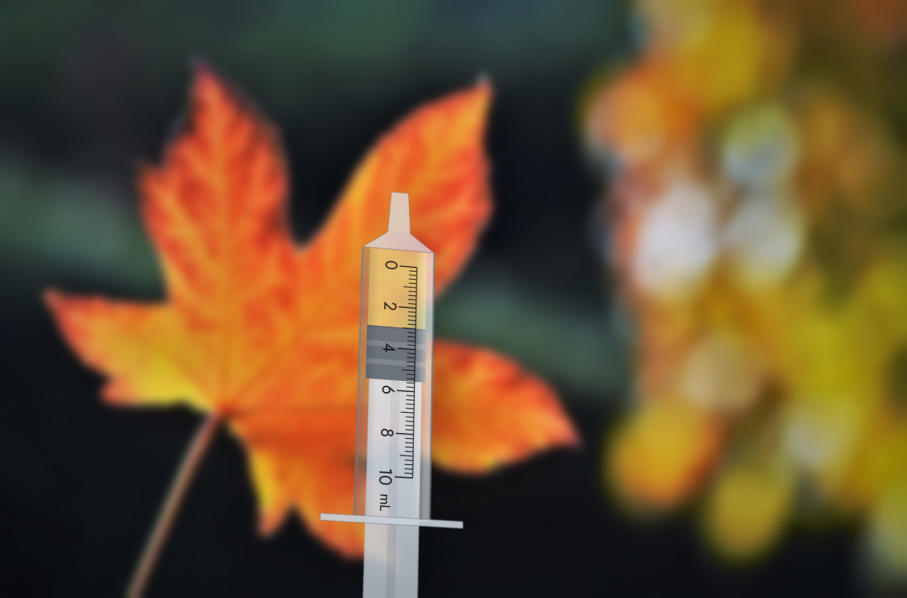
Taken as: 3 mL
